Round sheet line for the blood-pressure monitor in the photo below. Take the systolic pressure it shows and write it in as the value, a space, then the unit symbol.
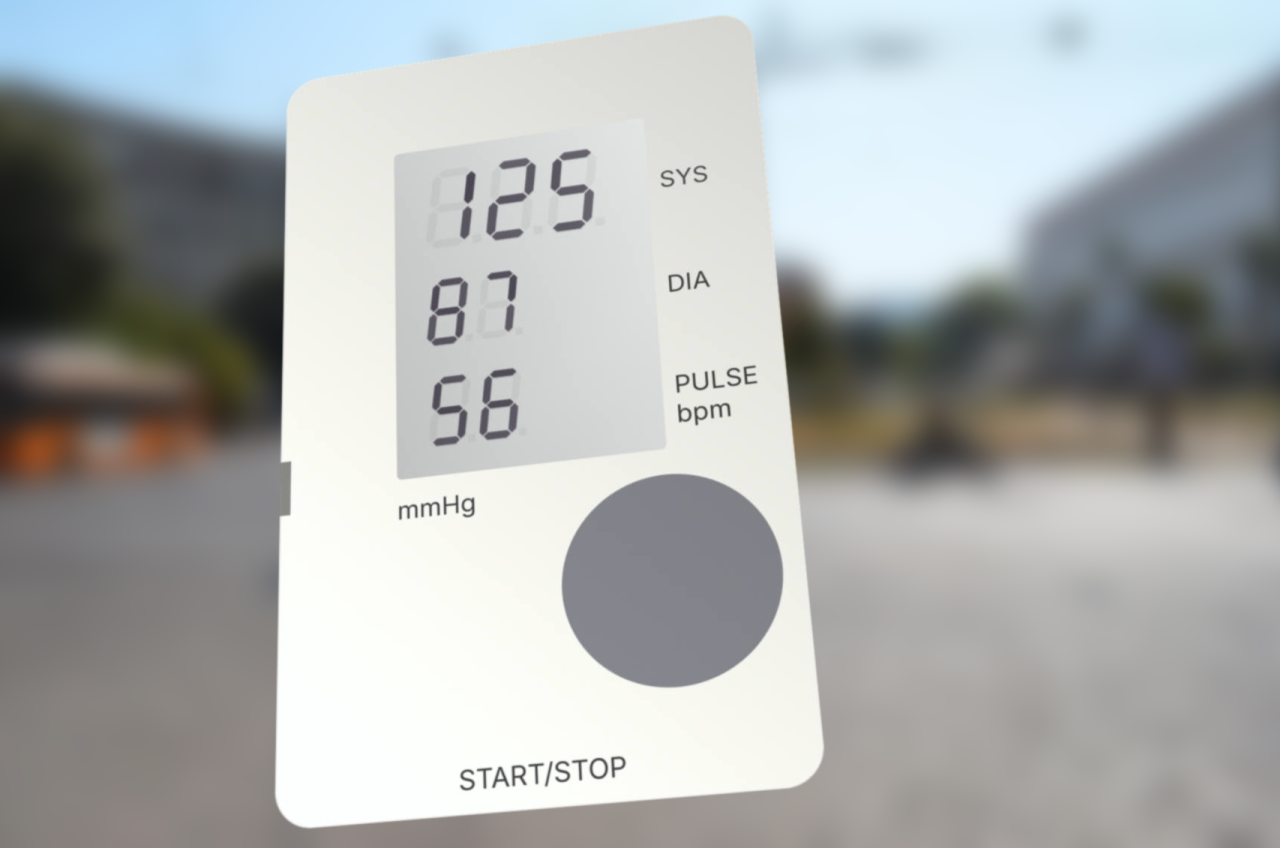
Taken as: 125 mmHg
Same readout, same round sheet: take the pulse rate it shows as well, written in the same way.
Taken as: 56 bpm
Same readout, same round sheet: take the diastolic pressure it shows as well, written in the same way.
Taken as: 87 mmHg
